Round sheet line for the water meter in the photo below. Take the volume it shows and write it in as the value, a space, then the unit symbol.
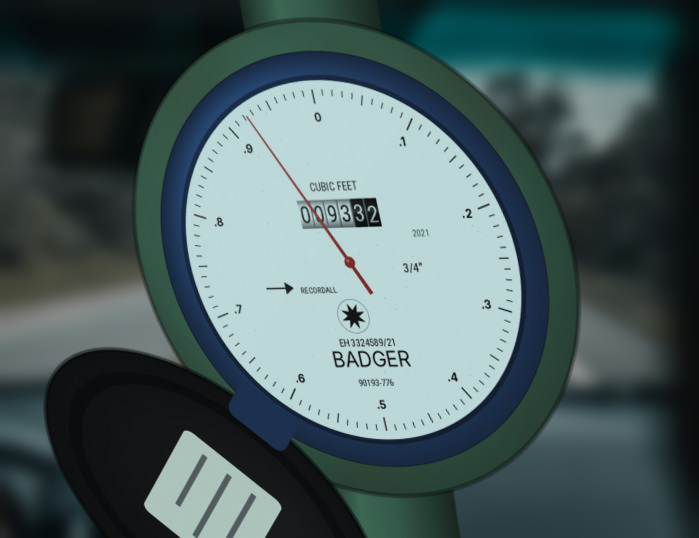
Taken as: 9331.92 ft³
